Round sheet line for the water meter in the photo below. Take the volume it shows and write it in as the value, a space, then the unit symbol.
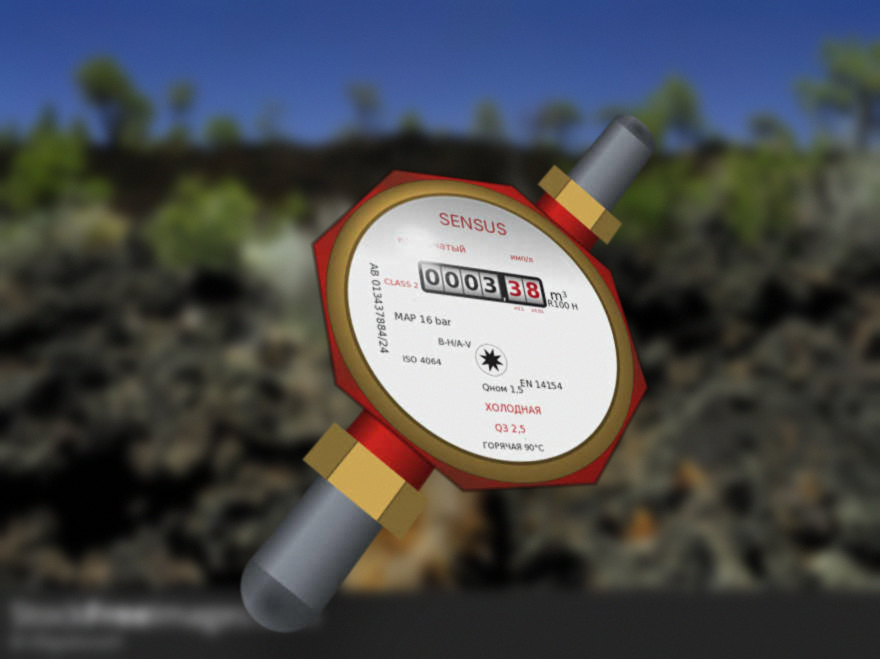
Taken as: 3.38 m³
